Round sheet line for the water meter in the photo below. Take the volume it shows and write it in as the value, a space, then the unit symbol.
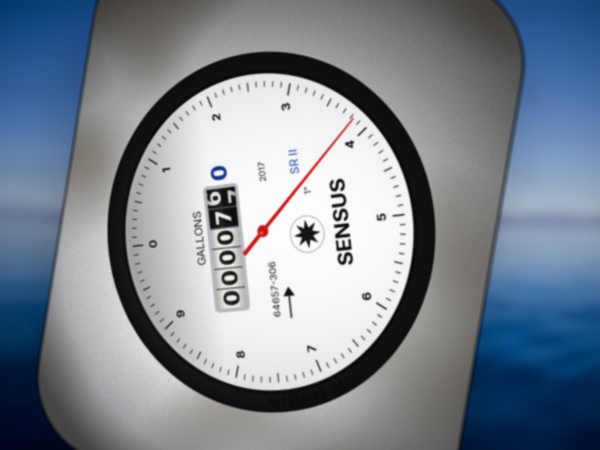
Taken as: 763.8 gal
